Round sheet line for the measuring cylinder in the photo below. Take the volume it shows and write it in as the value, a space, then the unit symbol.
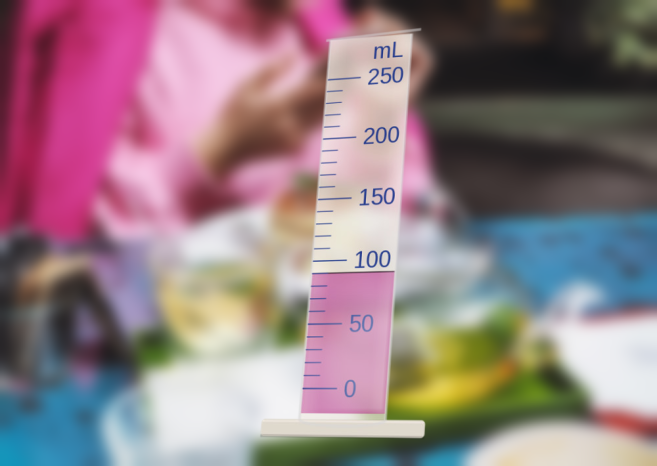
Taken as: 90 mL
